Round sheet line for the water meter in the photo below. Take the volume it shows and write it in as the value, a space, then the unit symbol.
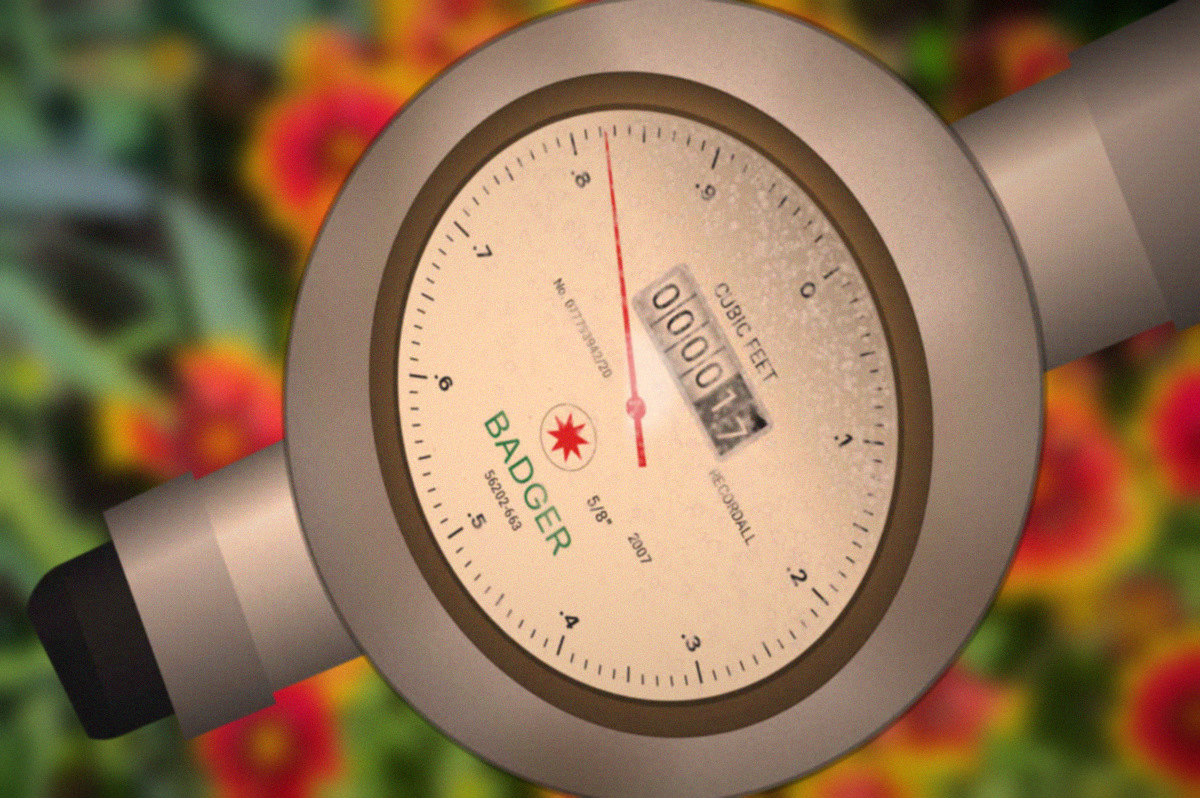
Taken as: 16.82 ft³
